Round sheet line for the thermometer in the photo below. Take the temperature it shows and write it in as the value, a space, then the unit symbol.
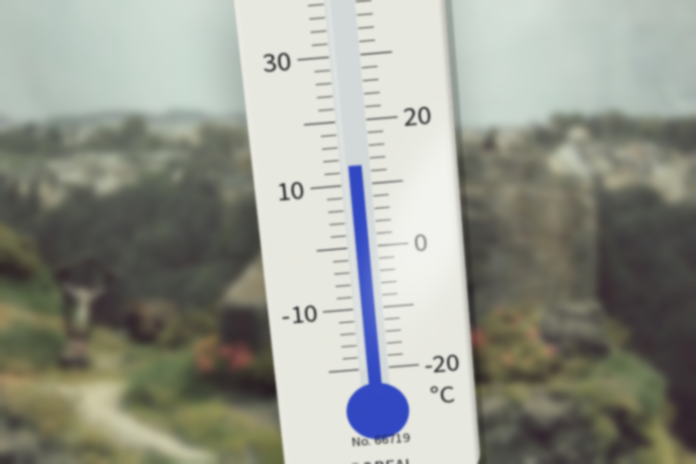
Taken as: 13 °C
